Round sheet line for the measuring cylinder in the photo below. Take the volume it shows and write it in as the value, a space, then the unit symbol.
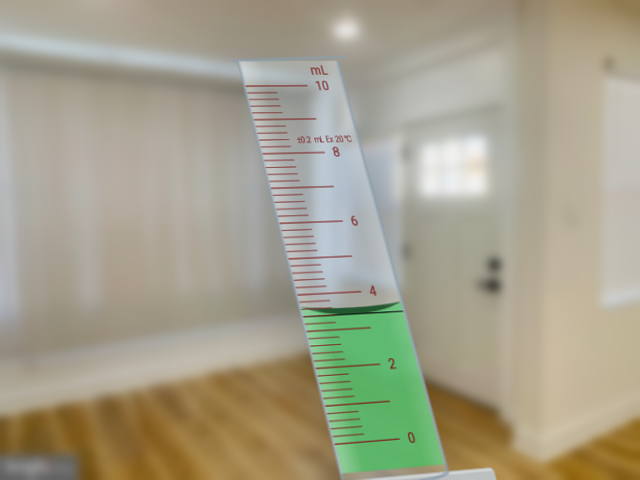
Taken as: 3.4 mL
